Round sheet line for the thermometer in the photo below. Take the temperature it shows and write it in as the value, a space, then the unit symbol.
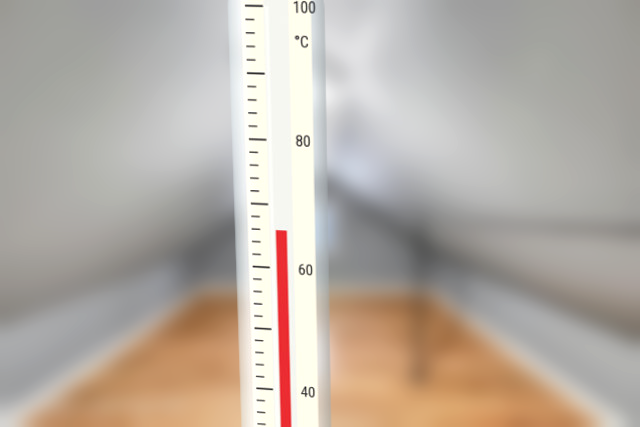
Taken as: 66 °C
